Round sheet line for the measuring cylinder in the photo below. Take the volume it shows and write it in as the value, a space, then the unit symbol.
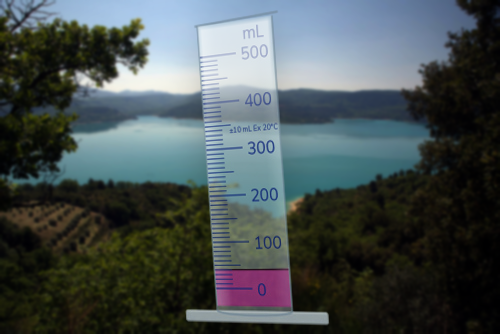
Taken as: 40 mL
